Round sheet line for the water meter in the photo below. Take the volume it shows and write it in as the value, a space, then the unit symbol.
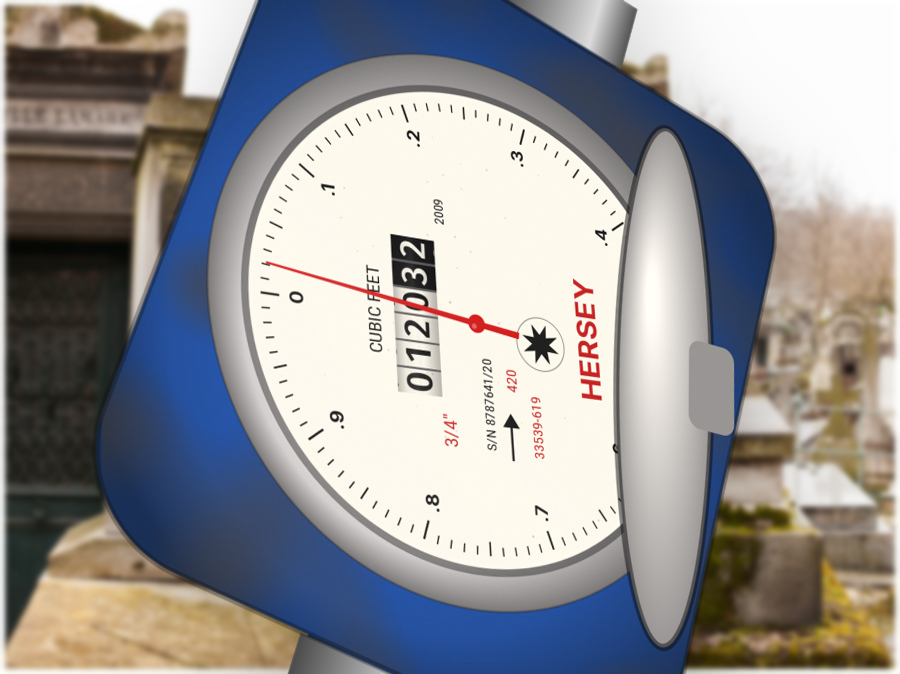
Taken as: 12032.02 ft³
